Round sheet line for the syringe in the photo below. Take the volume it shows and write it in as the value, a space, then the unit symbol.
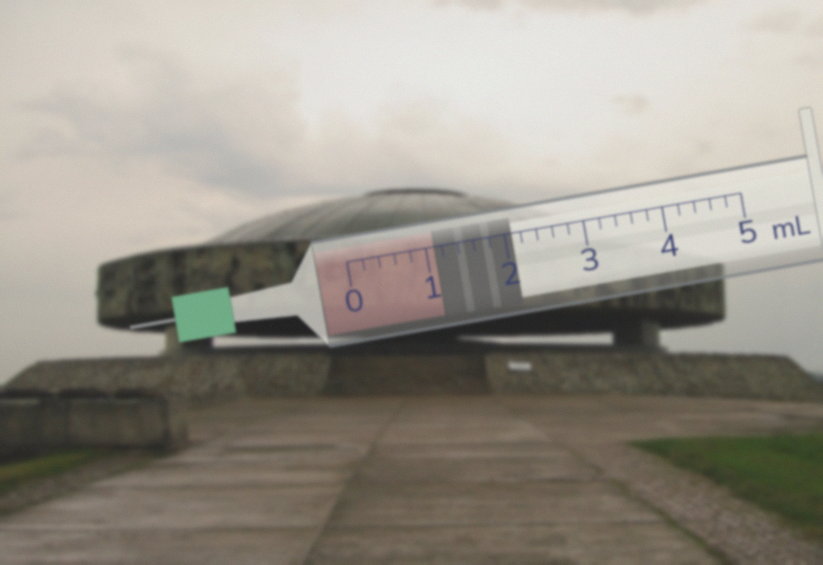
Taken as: 1.1 mL
